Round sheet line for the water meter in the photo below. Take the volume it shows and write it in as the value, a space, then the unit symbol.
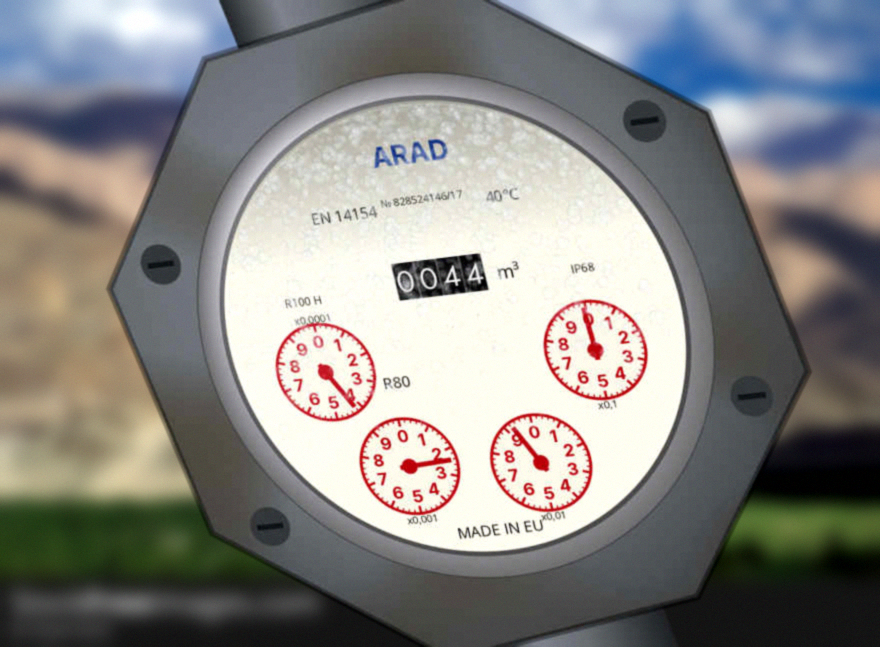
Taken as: 43.9924 m³
